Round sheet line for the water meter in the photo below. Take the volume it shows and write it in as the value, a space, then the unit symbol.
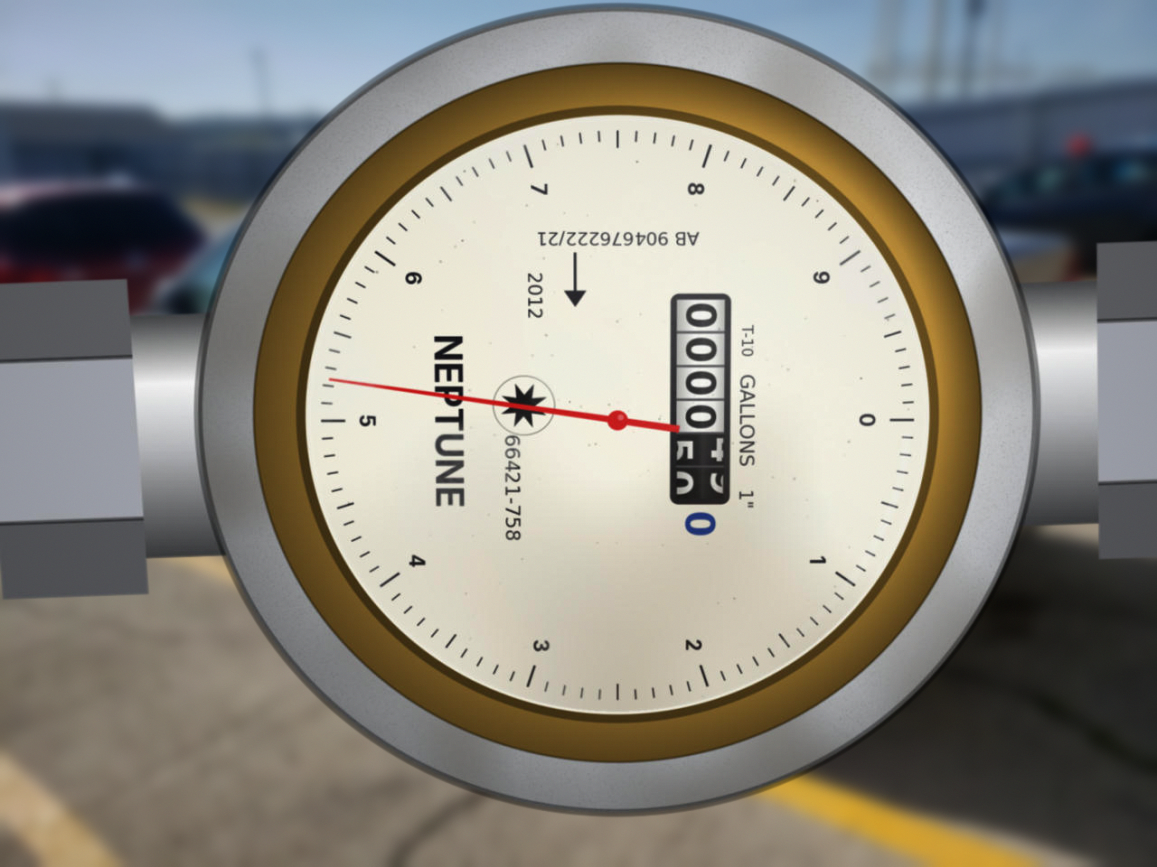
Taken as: 495.2 gal
